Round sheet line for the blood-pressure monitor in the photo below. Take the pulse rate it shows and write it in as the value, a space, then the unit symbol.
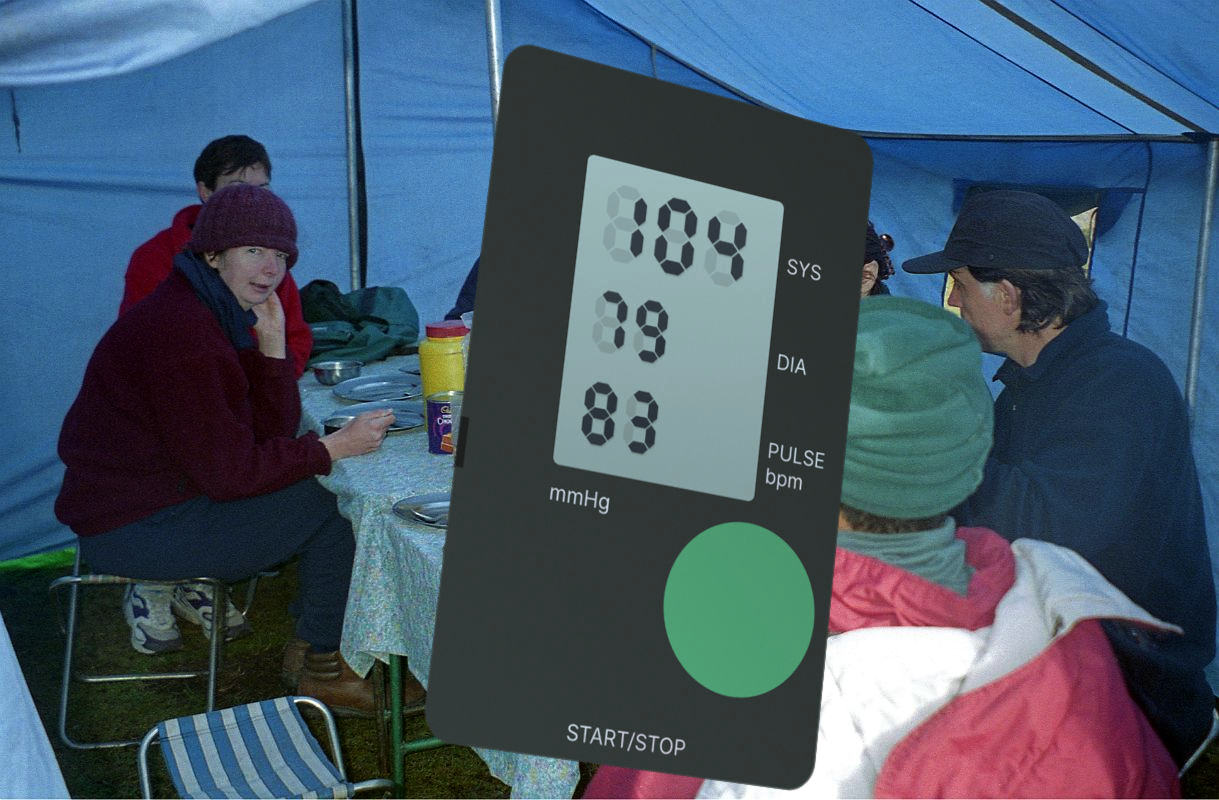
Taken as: 83 bpm
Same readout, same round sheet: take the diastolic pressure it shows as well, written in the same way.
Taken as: 79 mmHg
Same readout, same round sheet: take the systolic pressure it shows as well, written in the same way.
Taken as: 104 mmHg
